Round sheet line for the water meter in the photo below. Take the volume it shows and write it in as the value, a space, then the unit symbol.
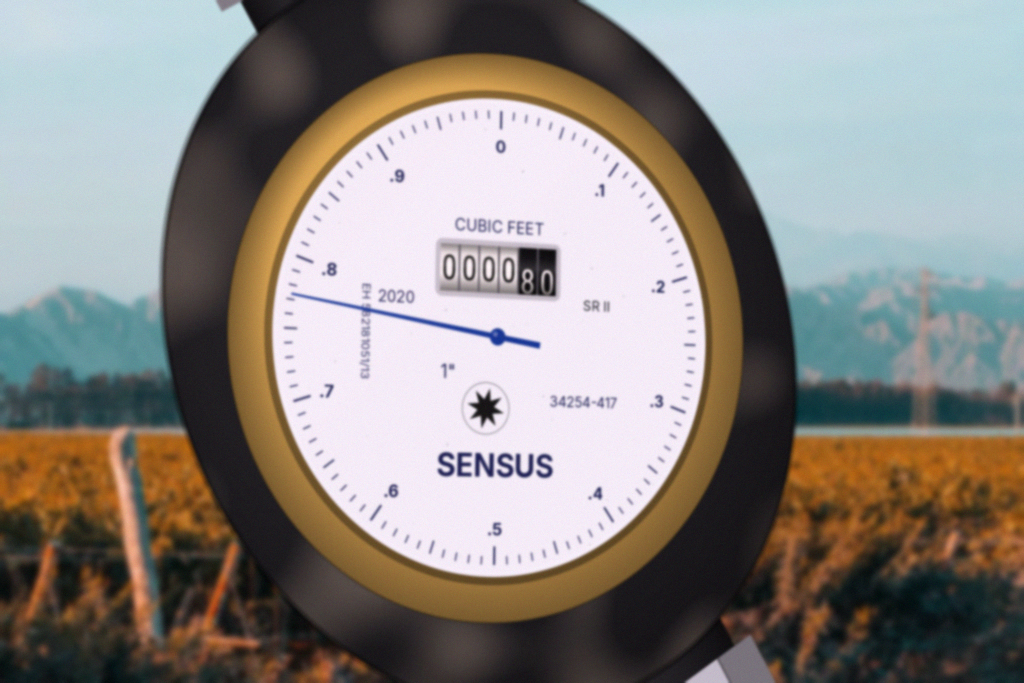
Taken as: 79.77 ft³
